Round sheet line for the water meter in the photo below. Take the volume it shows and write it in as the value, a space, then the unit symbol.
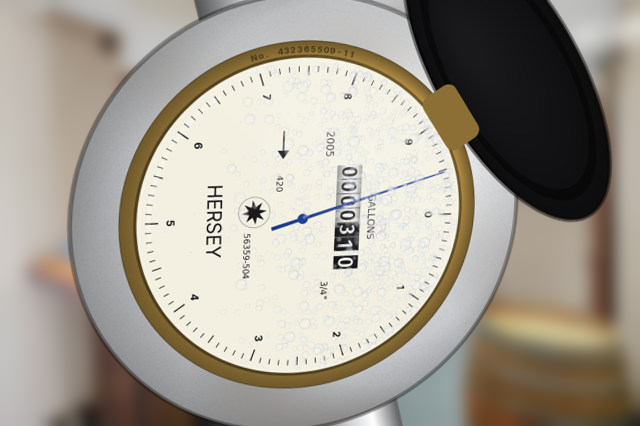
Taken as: 309.5 gal
